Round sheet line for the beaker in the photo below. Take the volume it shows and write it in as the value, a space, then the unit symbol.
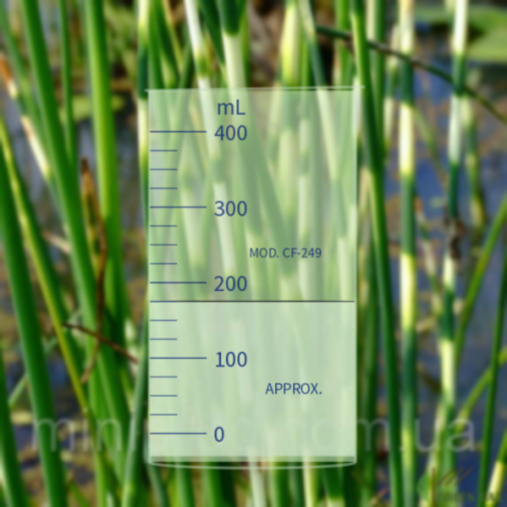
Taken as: 175 mL
